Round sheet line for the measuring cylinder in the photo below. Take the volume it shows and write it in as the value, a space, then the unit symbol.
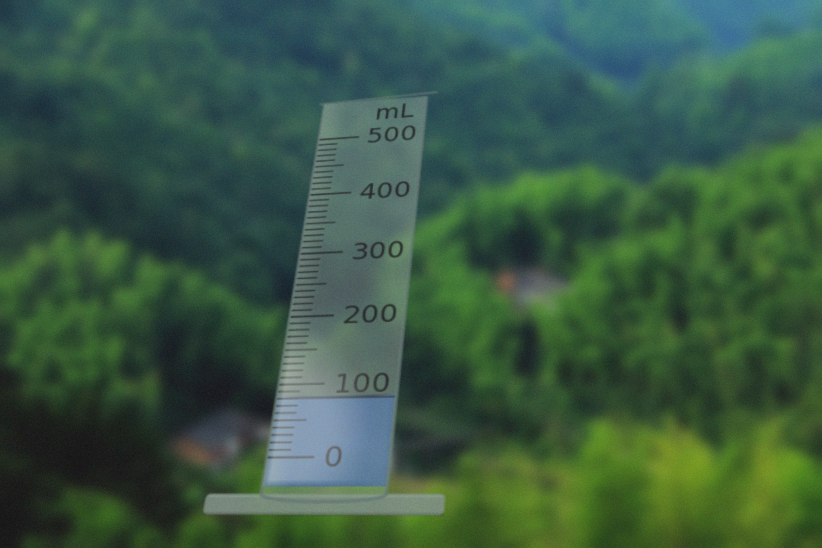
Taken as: 80 mL
